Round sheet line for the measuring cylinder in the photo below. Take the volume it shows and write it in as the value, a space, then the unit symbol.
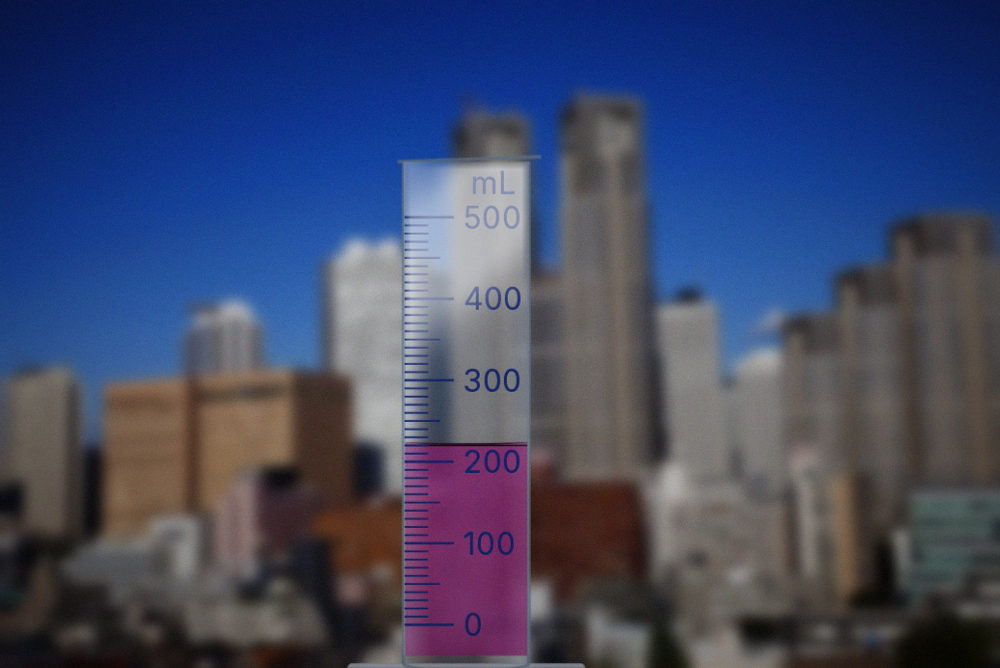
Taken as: 220 mL
